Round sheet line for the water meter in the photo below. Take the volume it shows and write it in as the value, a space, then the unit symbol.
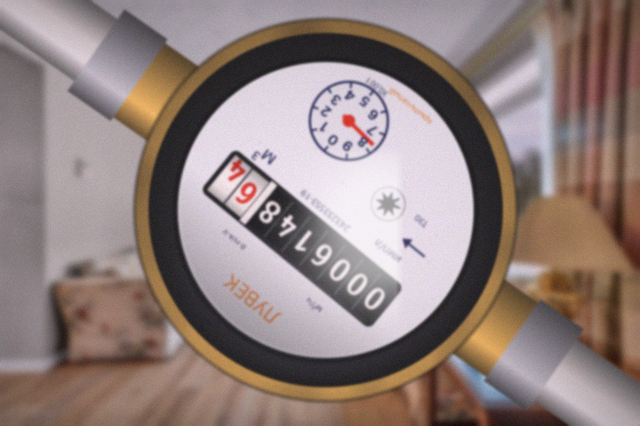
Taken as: 6148.637 m³
